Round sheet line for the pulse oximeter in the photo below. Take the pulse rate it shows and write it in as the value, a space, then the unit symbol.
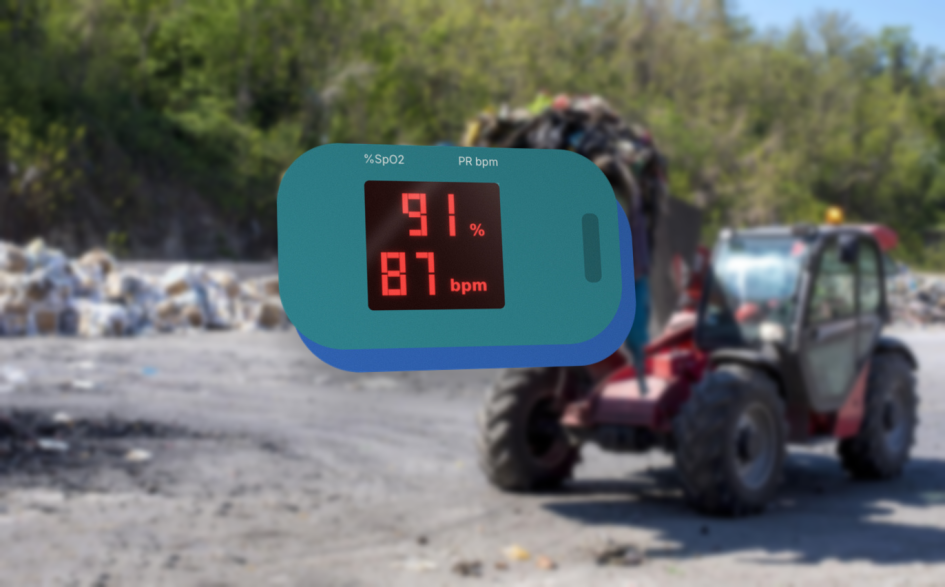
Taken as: 87 bpm
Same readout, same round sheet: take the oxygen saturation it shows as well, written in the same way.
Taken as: 91 %
